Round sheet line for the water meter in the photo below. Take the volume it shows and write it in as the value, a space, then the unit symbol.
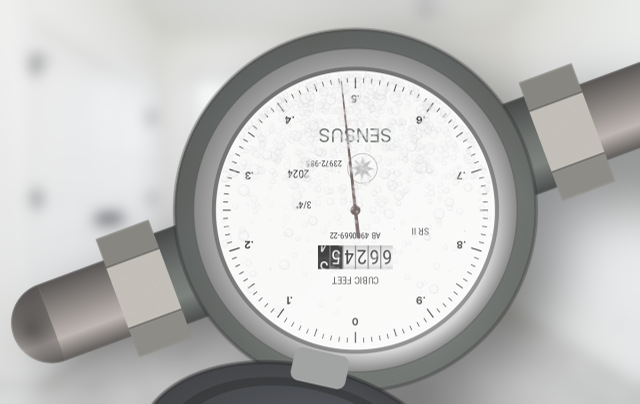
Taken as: 662453.48 ft³
